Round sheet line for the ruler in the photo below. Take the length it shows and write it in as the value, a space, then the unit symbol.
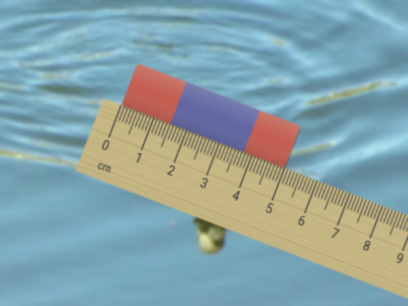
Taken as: 5 cm
